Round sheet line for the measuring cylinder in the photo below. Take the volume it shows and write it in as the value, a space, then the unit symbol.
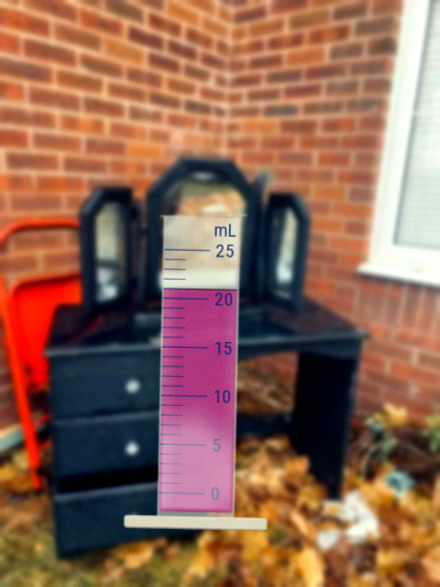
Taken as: 21 mL
